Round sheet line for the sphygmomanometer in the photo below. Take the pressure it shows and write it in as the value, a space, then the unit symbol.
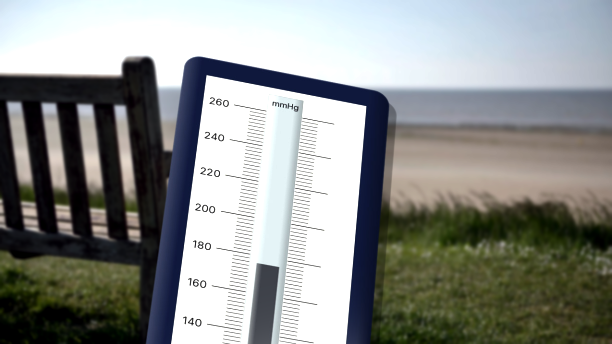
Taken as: 176 mmHg
